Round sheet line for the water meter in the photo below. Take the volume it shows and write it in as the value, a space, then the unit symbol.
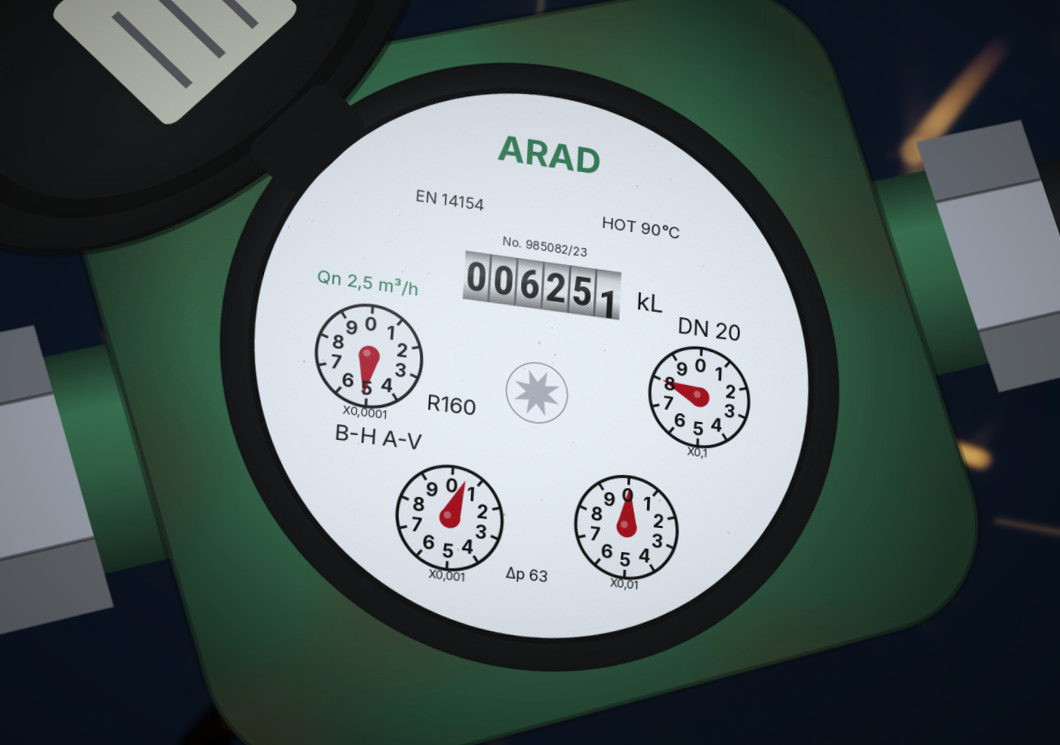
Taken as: 6250.8005 kL
